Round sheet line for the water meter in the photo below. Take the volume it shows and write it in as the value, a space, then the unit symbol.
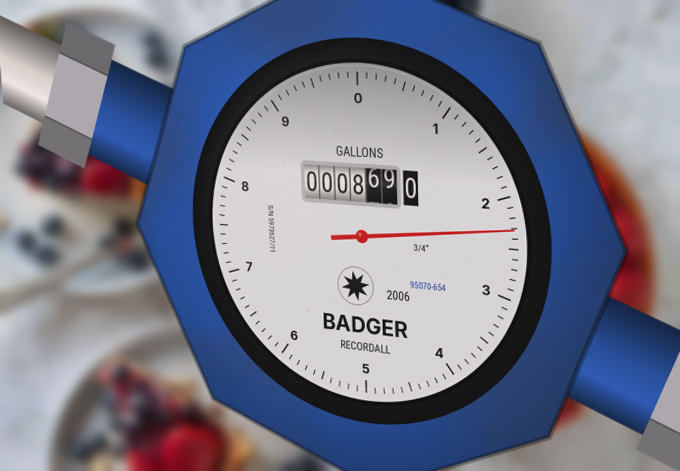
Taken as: 8692.3 gal
